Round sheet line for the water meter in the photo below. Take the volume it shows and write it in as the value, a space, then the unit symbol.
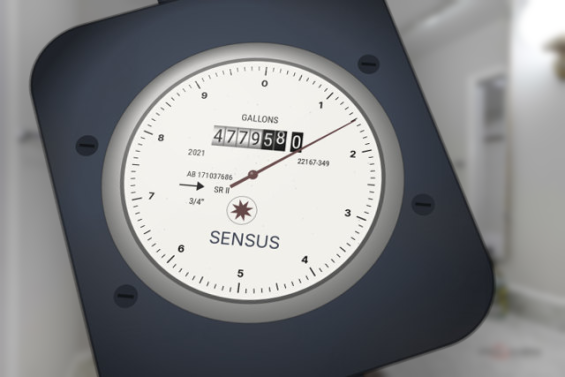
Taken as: 4779581.5 gal
